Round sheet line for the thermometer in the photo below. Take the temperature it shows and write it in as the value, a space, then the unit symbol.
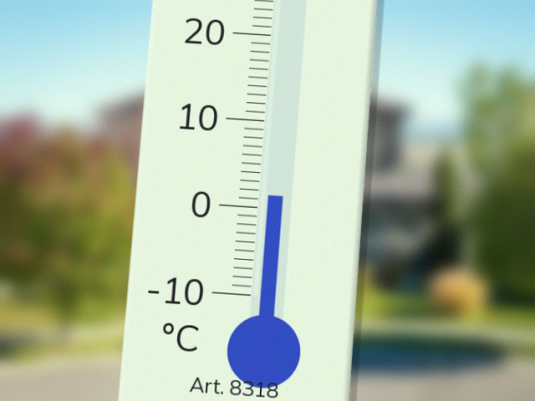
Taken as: 1.5 °C
